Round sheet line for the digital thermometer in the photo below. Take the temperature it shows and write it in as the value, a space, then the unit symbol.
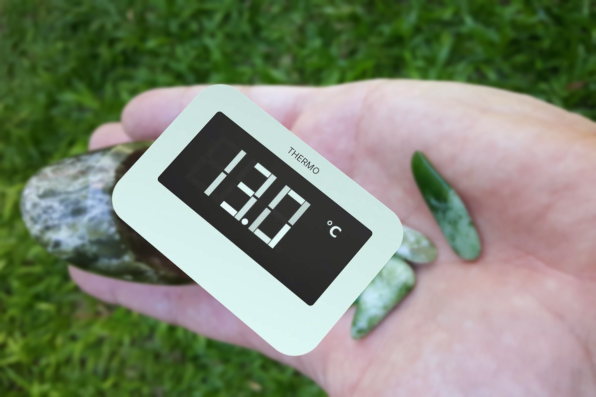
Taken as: 13.0 °C
